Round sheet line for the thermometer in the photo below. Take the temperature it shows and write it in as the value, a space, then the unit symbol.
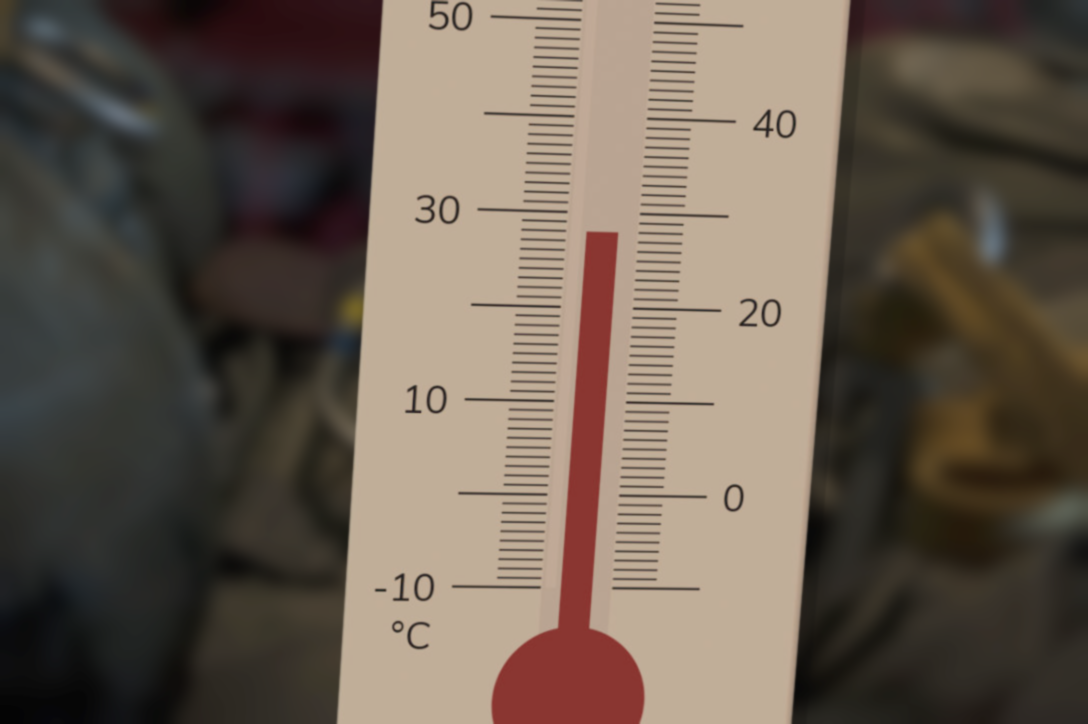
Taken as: 28 °C
